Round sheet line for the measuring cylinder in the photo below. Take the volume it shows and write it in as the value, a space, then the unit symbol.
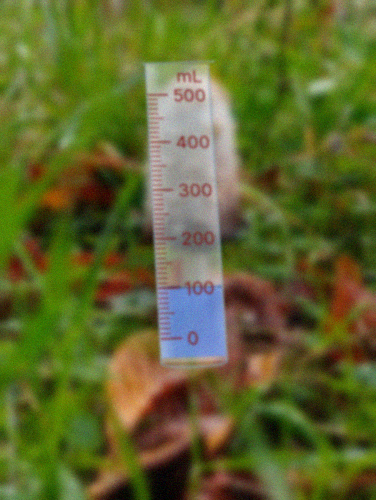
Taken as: 100 mL
